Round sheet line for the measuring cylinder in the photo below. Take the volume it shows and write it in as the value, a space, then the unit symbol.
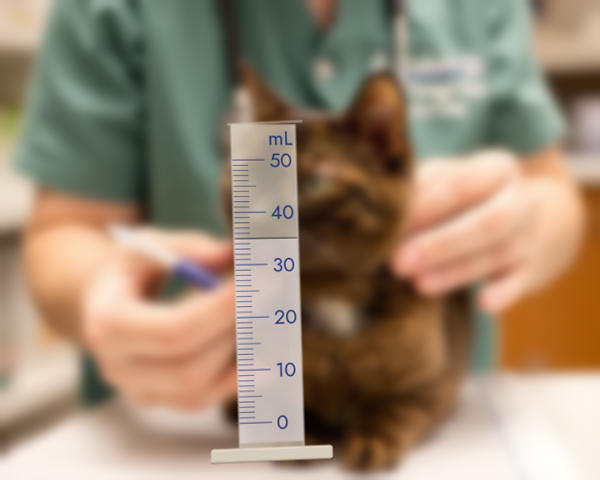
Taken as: 35 mL
